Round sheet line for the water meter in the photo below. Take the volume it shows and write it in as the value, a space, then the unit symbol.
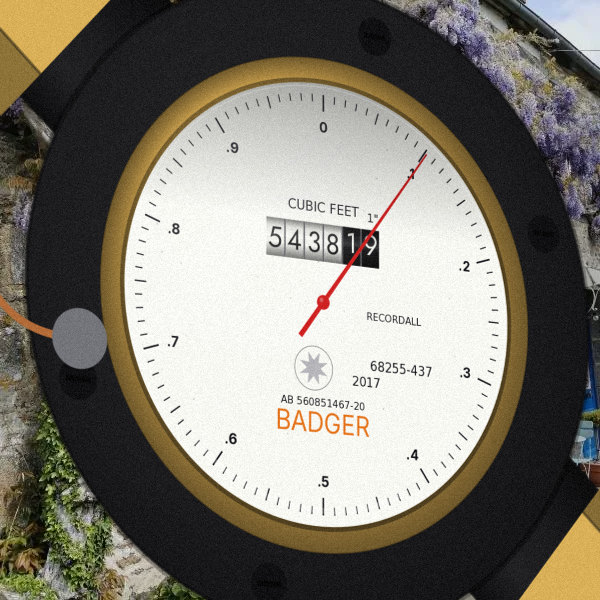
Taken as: 543819.10 ft³
